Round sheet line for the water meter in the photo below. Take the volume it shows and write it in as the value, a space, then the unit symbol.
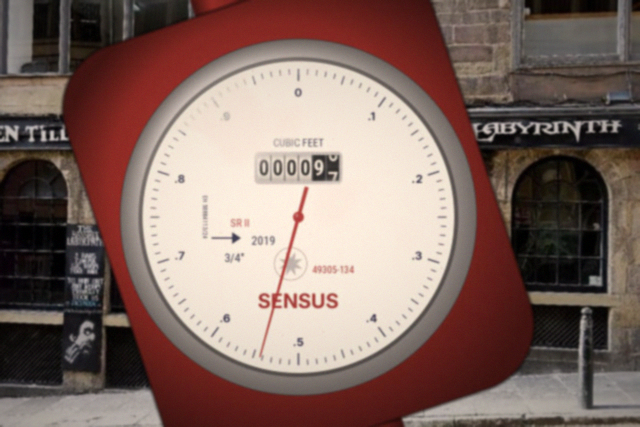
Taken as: 96.54 ft³
